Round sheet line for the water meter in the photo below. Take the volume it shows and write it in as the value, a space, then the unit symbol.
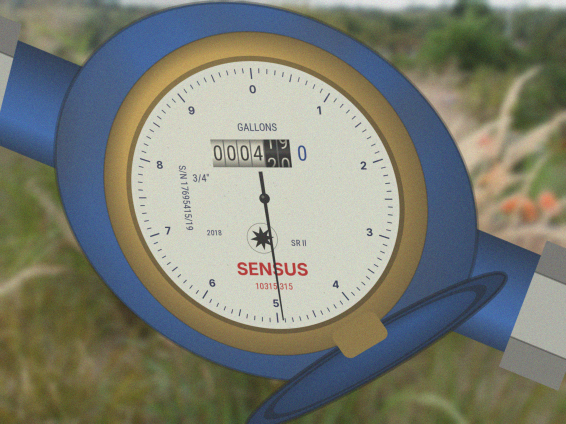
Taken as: 4194.9 gal
